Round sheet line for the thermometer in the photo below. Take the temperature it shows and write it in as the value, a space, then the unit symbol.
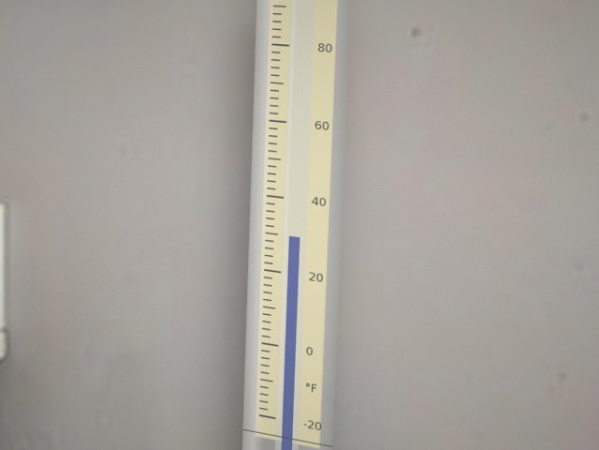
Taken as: 30 °F
